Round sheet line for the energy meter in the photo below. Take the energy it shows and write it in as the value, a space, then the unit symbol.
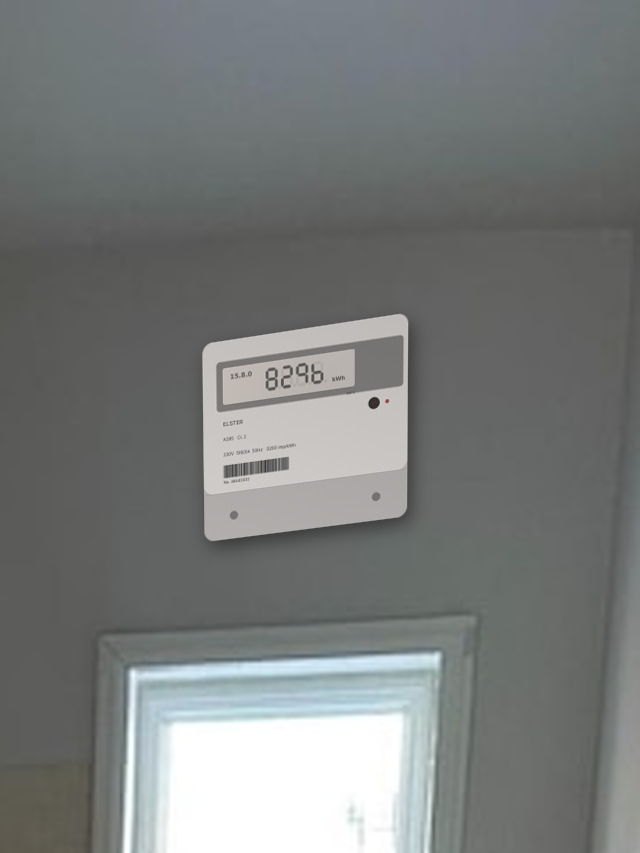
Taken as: 8296 kWh
